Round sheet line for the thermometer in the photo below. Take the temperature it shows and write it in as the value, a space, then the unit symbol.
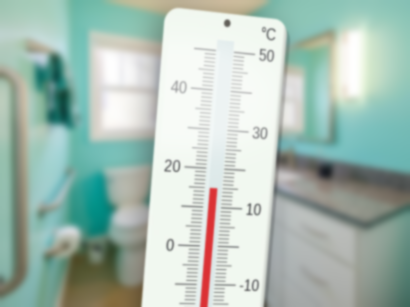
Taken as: 15 °C
